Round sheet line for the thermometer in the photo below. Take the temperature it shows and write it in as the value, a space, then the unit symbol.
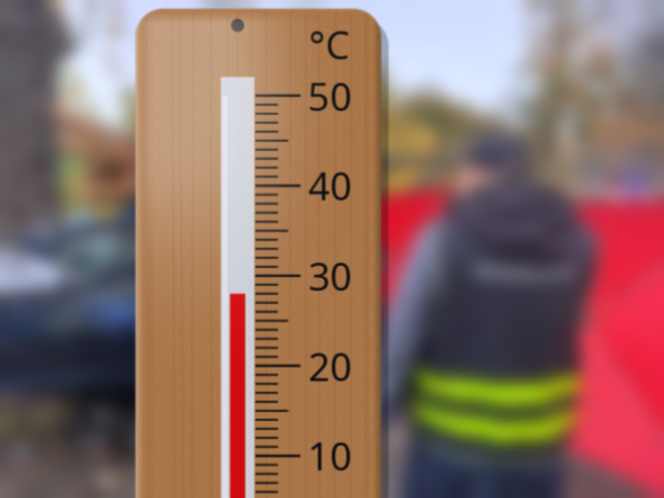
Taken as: 28 °C
